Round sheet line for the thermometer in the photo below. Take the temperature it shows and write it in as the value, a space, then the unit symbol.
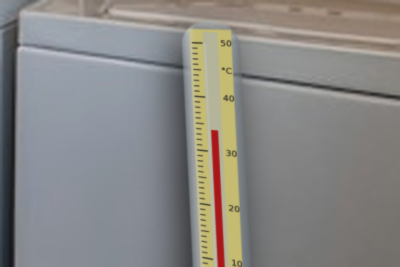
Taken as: 34 °C
